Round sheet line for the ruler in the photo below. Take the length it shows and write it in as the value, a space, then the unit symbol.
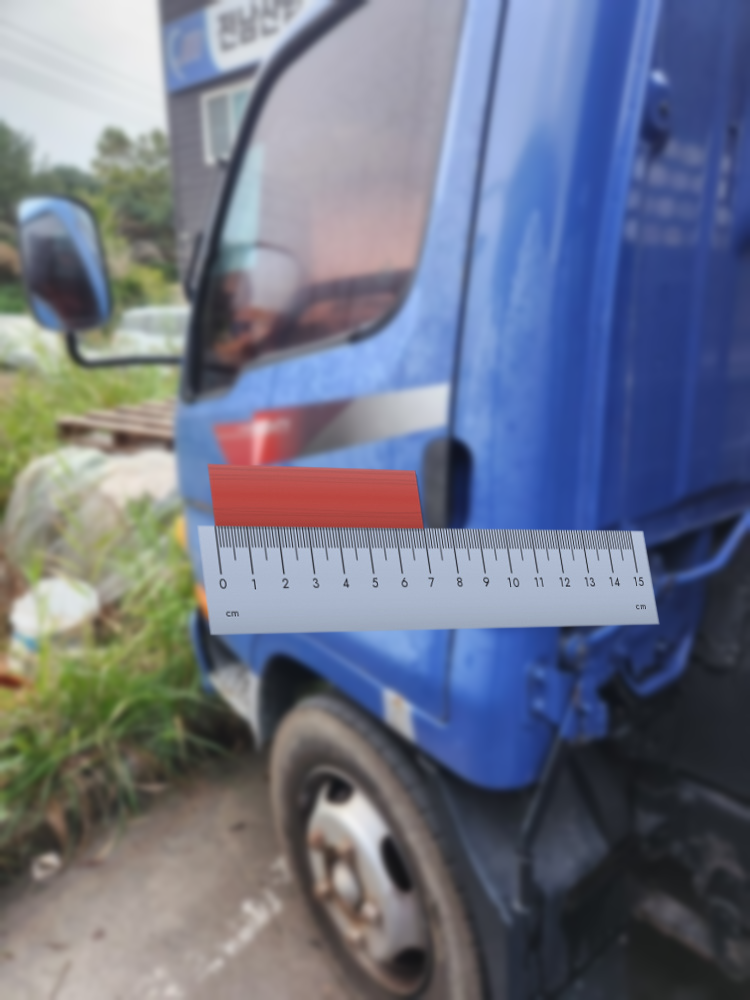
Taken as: 7 cm
